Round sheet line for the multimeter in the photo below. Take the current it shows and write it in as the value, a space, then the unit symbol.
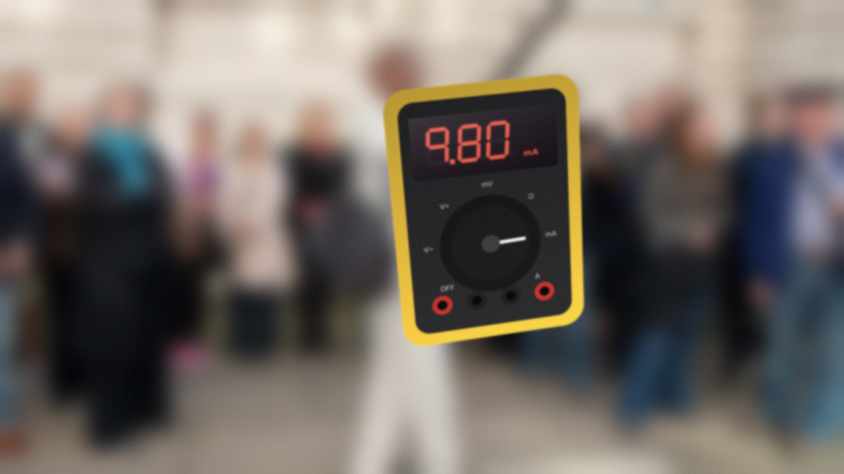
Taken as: 9.80 mA
